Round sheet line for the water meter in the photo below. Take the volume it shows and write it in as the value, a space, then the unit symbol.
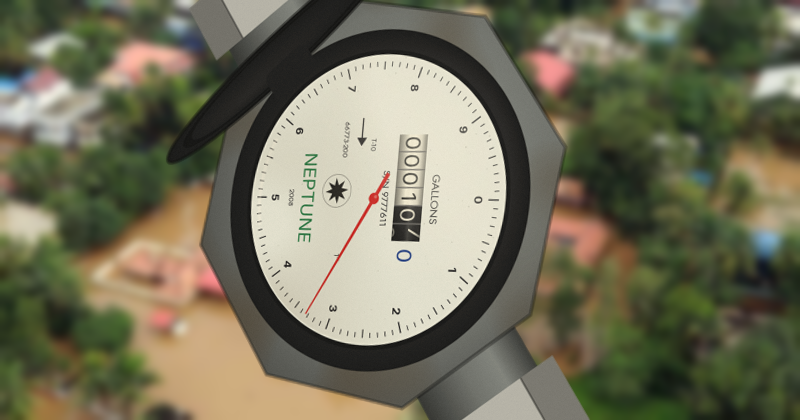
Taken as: 1073.3 gal
